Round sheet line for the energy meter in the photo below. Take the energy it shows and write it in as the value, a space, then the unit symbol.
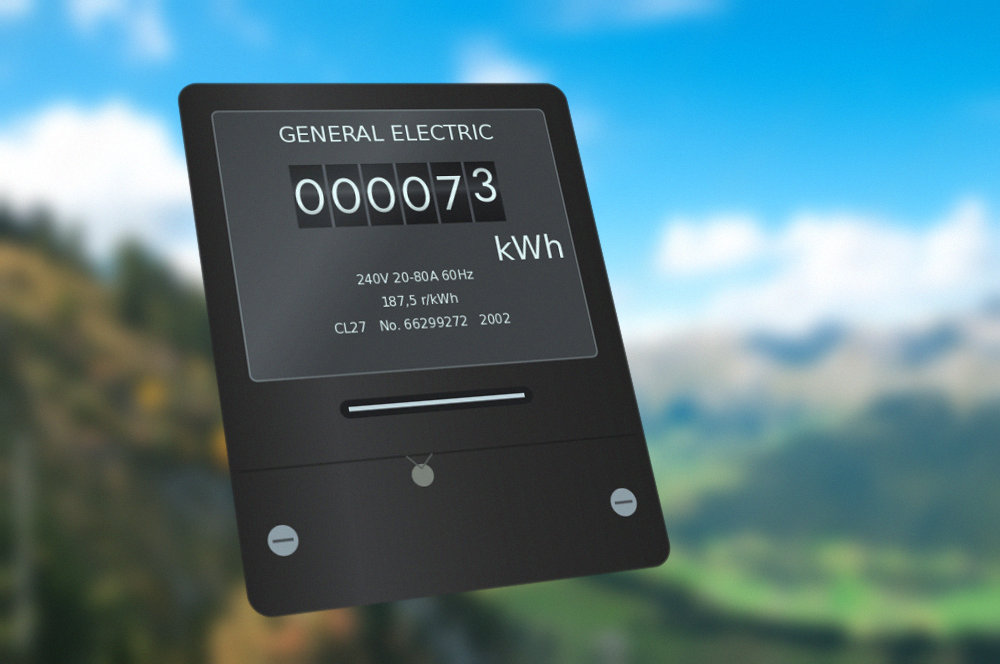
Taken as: 73 kWh
